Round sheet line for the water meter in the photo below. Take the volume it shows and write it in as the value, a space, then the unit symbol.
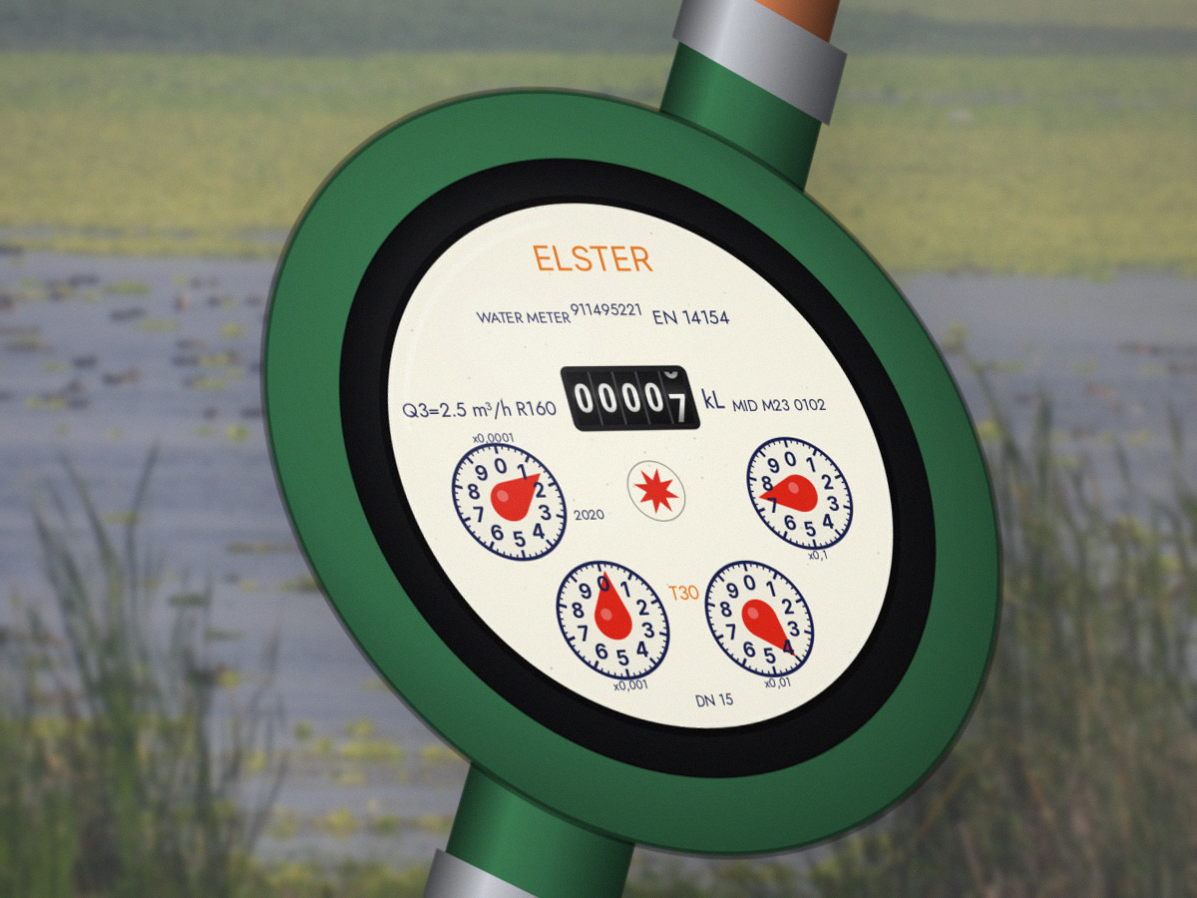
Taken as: 6.7401 kL
